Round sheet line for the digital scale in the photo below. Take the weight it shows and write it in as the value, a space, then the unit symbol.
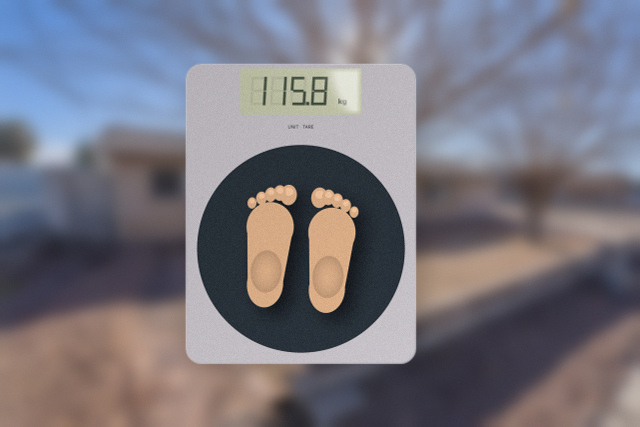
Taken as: 115.8 kg
